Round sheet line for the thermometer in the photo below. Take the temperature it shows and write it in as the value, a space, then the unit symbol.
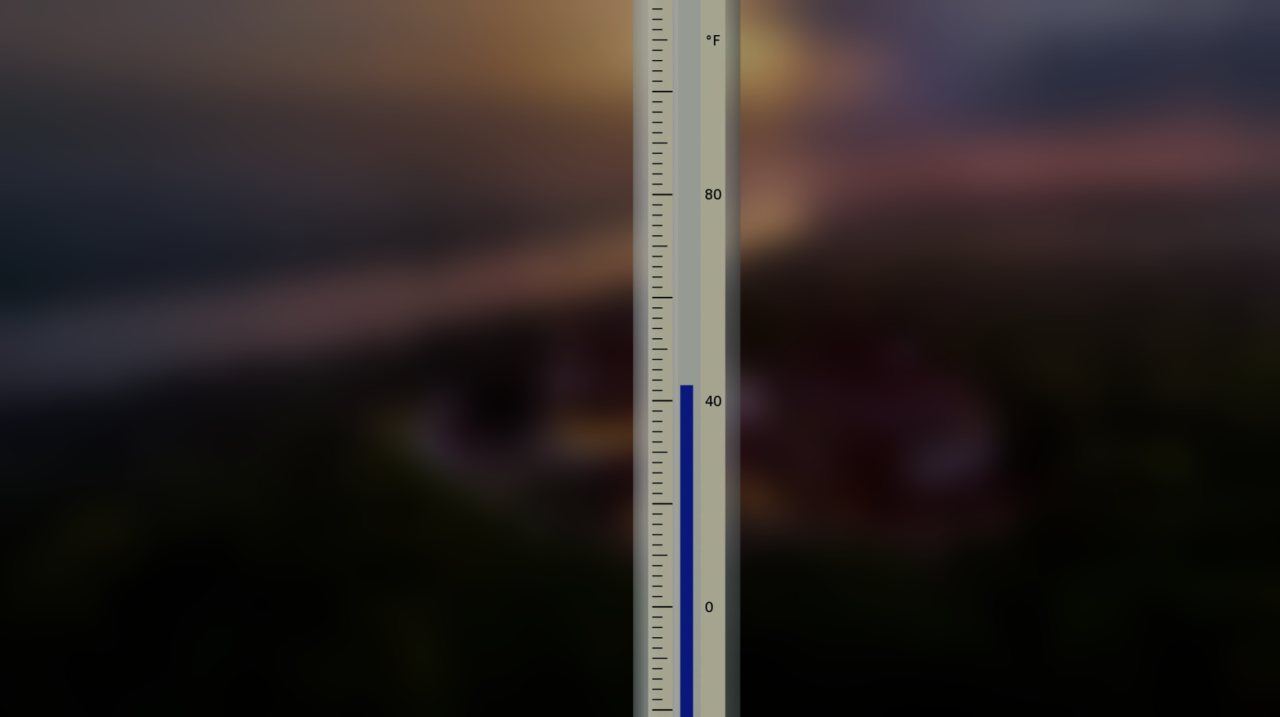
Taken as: 43 °F
